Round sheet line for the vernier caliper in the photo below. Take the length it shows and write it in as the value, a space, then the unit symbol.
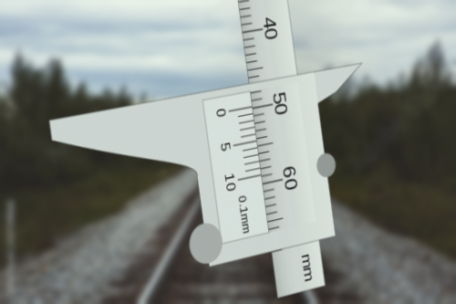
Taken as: 49.8 mm
